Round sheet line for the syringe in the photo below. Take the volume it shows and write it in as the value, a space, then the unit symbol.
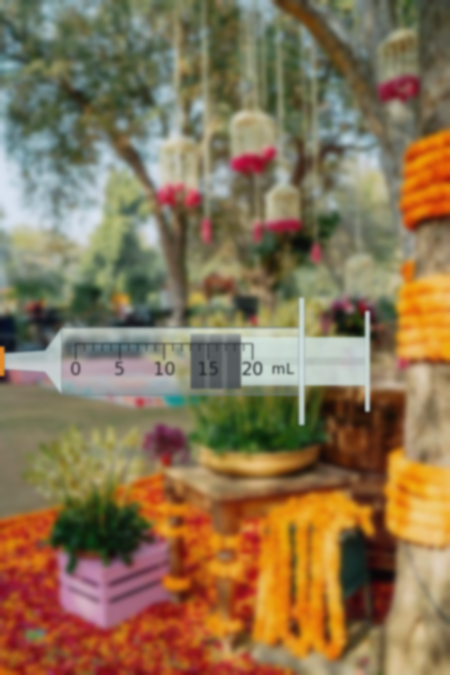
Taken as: 13 mL
